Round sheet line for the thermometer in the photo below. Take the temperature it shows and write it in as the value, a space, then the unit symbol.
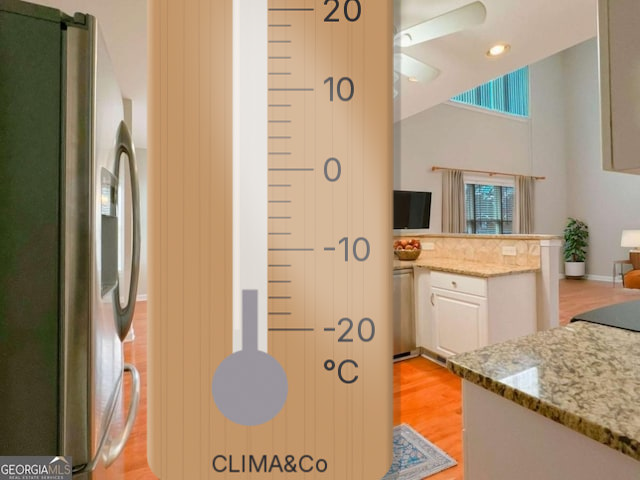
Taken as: -15 °C
